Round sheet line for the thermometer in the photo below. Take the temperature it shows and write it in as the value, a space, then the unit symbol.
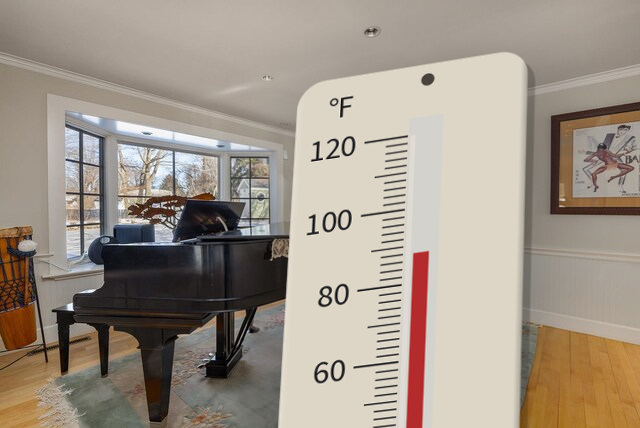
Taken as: 88 °F
